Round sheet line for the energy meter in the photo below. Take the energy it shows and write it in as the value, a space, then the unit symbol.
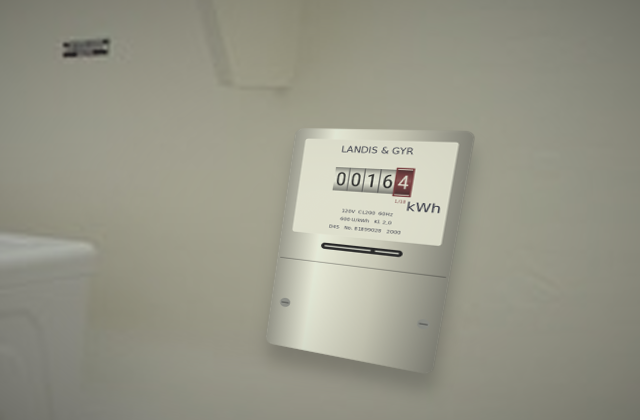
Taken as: 16.4 kWh
